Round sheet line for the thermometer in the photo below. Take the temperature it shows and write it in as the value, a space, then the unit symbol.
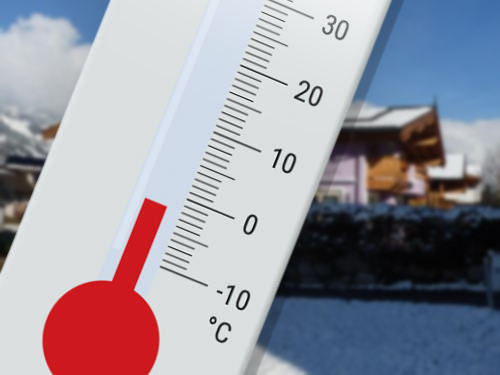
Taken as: -2 °C
